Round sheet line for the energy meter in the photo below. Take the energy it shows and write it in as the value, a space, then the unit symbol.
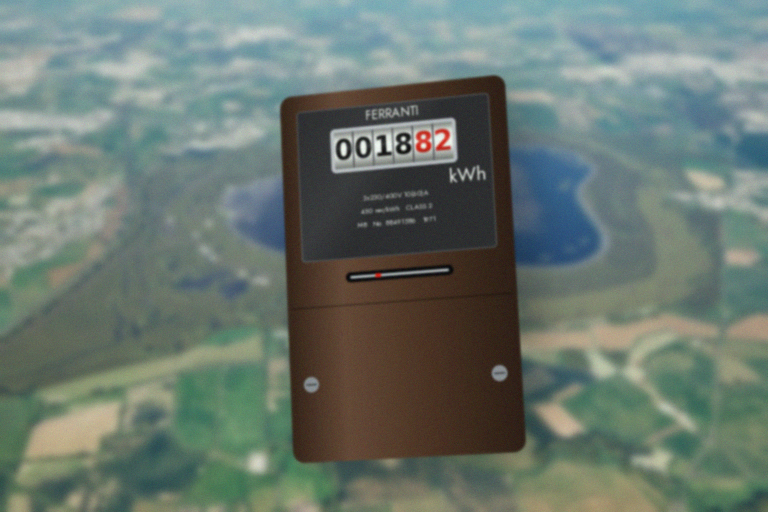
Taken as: 18.82 kWh
